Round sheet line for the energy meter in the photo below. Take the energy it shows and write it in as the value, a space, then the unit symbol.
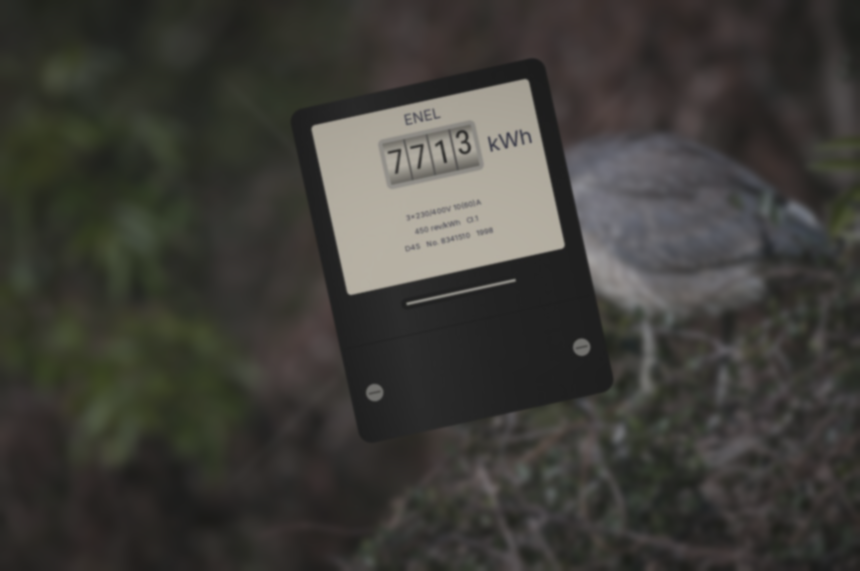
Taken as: 7713 kWh
